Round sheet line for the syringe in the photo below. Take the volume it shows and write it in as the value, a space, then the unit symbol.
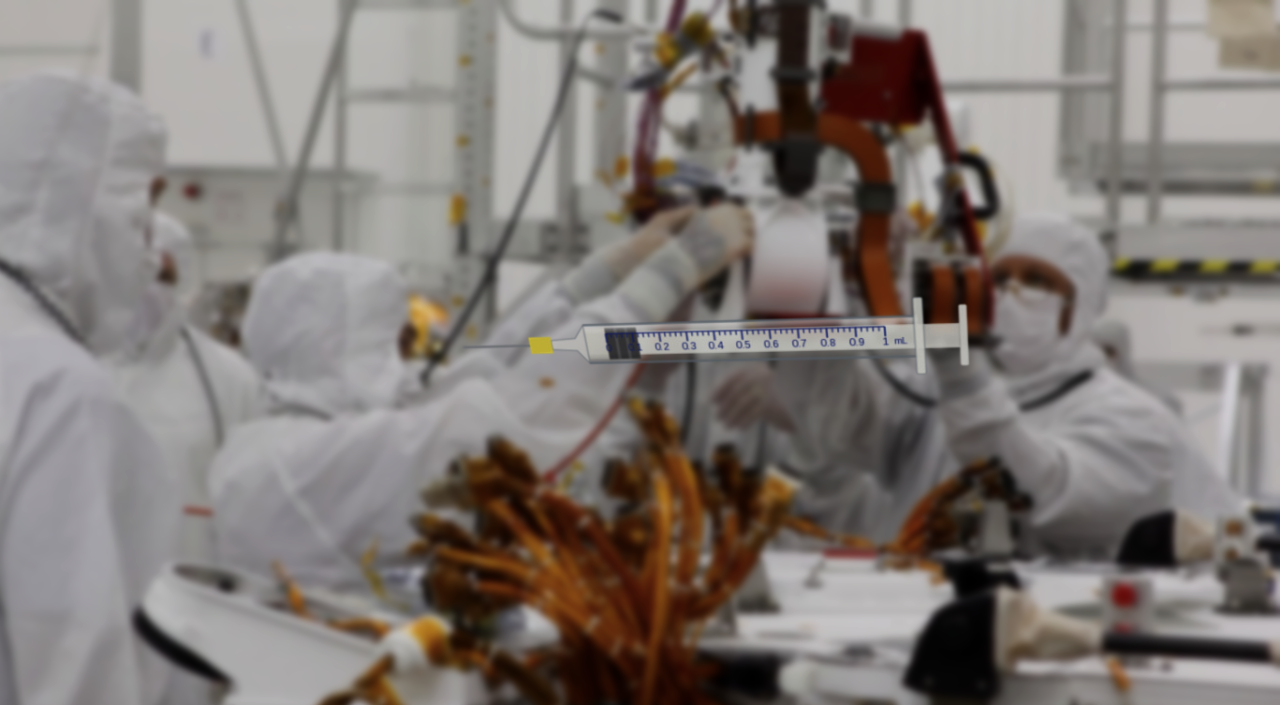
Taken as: 0 mL
